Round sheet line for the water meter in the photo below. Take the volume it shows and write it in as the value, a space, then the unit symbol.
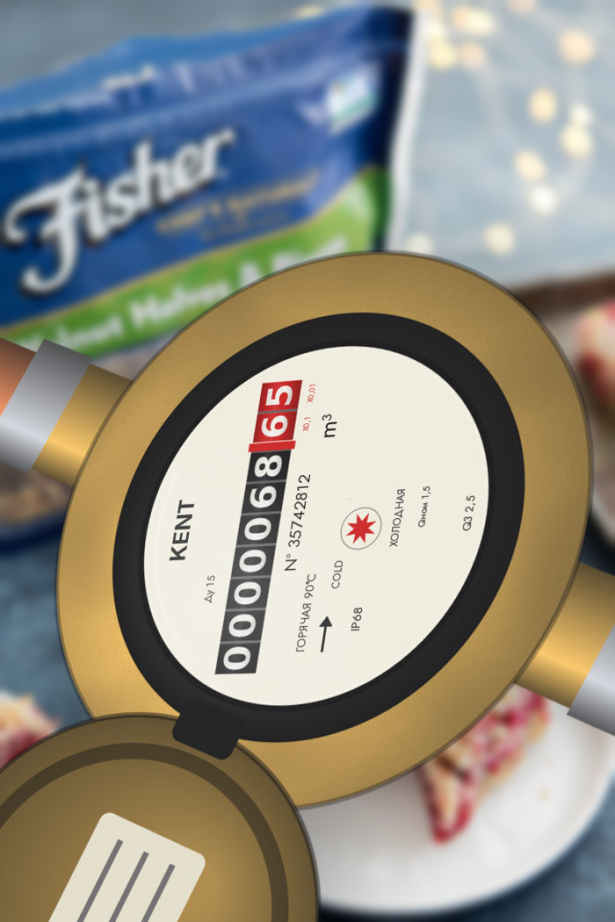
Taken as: 68.65 m³
